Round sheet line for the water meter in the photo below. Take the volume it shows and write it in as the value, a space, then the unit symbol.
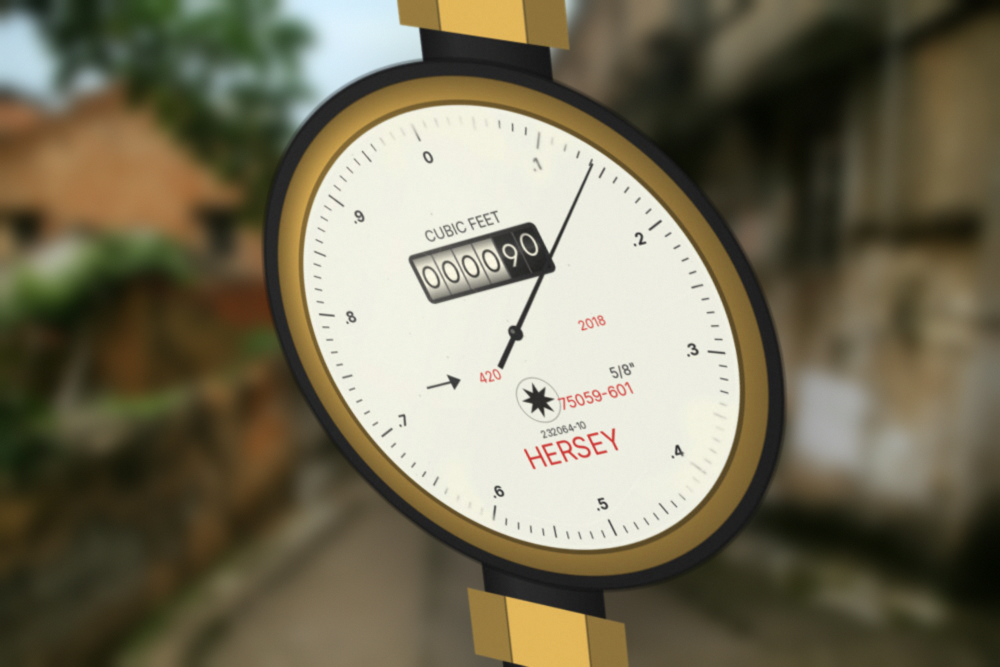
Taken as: 90.14 ft³
